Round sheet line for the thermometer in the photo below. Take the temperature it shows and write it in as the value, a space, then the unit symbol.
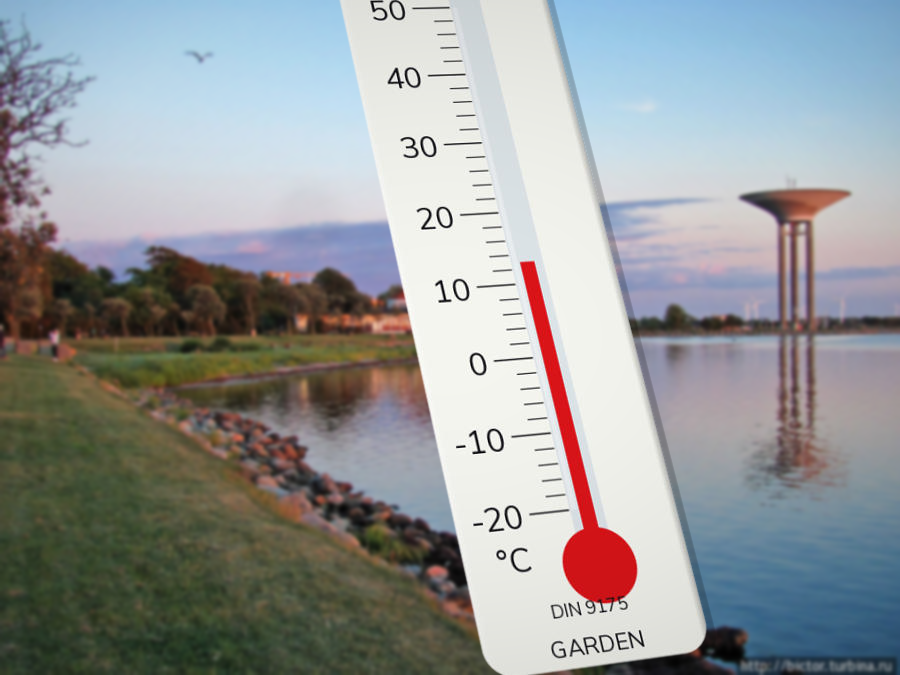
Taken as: 13 °C
